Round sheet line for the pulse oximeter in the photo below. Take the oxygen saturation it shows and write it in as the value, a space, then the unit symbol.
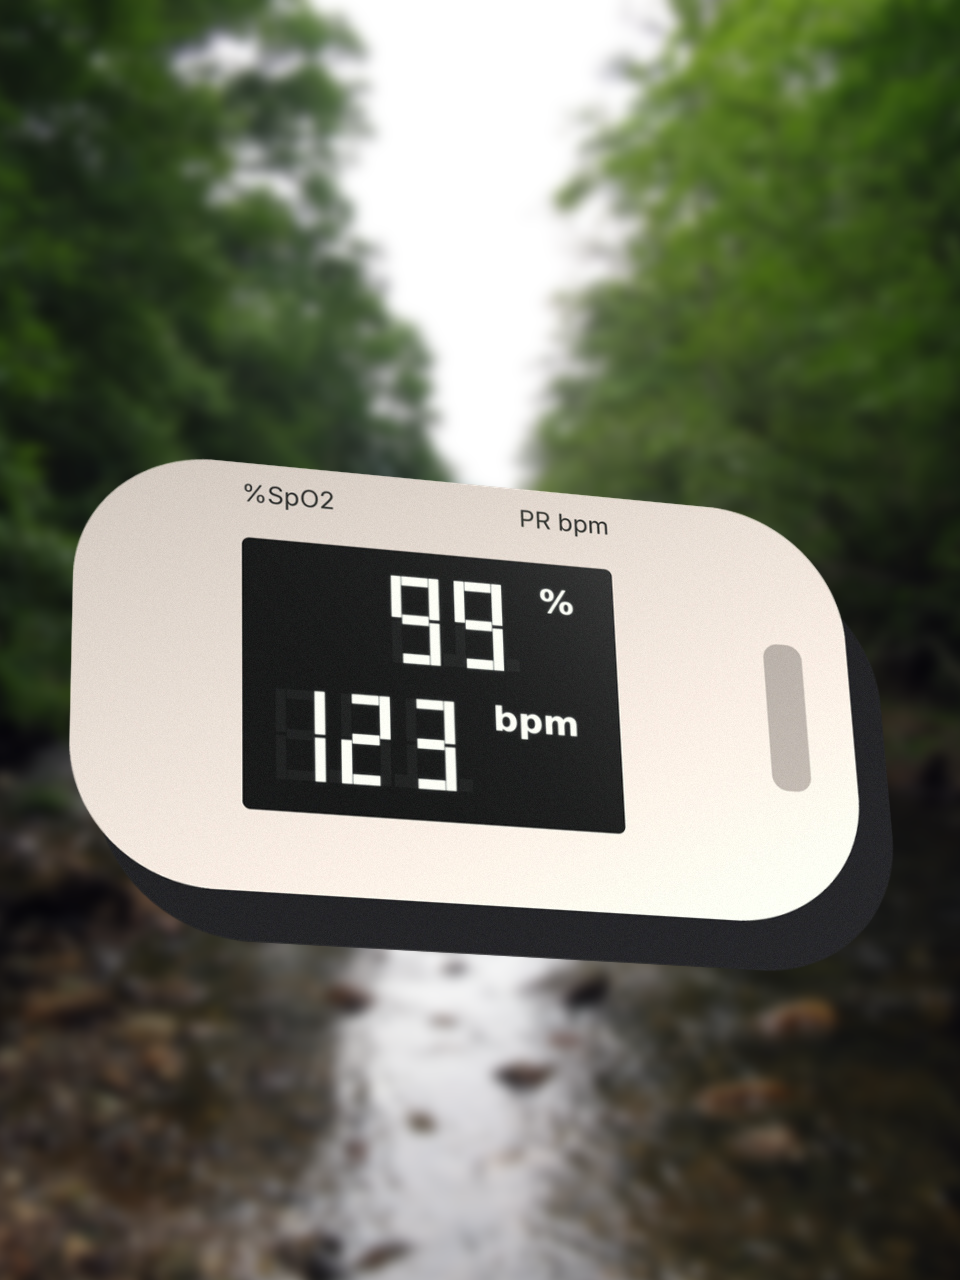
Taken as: 99 %
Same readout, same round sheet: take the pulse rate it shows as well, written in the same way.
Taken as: 123 bpm
